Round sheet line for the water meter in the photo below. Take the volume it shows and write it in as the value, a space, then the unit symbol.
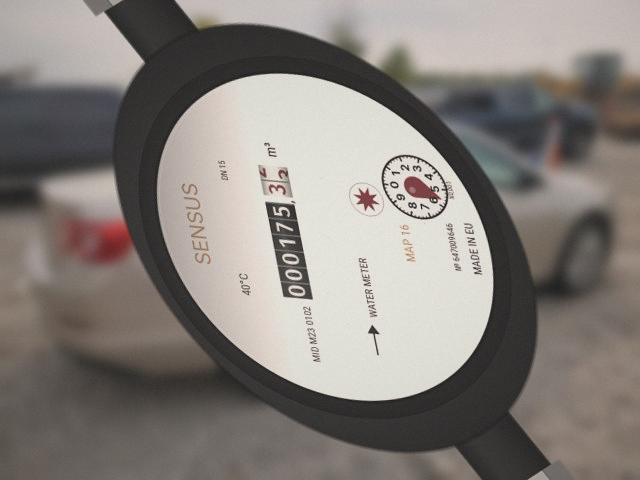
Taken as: 175.325 m³
